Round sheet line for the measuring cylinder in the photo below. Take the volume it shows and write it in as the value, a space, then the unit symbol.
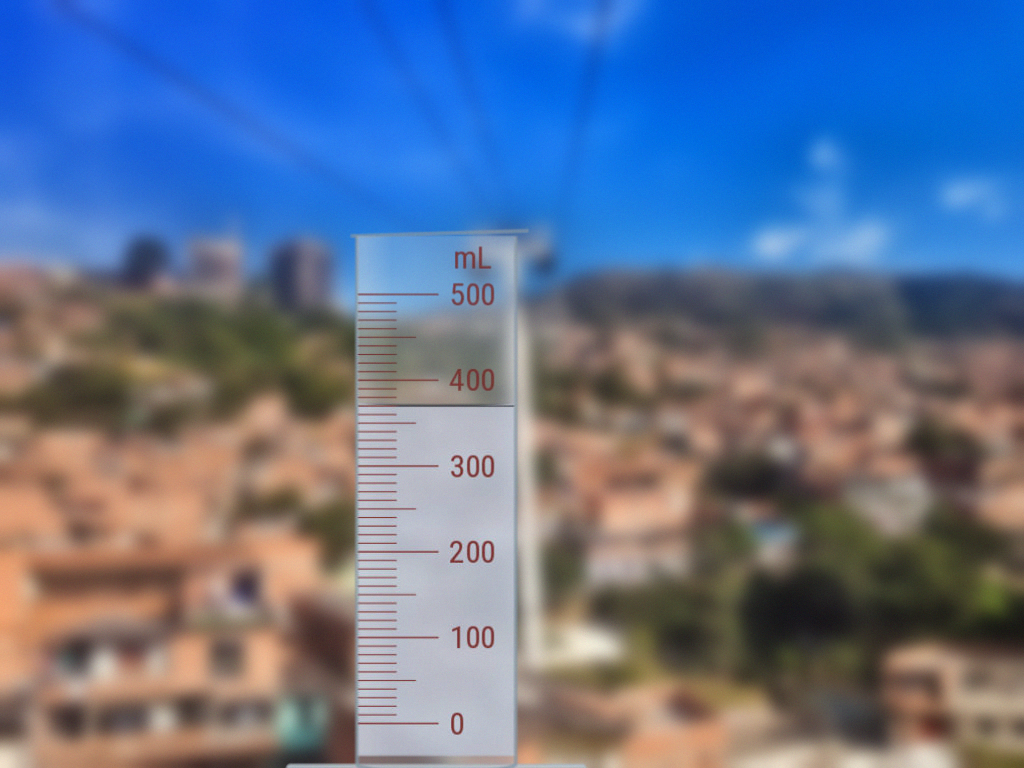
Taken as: 370 mL
